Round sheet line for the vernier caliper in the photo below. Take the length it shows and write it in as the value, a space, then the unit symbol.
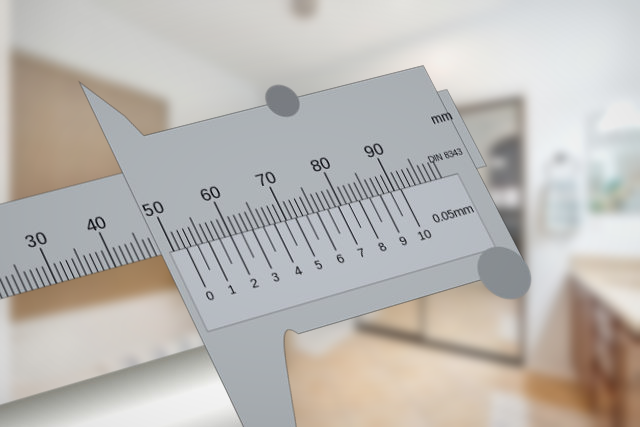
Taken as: 52.2 mm
